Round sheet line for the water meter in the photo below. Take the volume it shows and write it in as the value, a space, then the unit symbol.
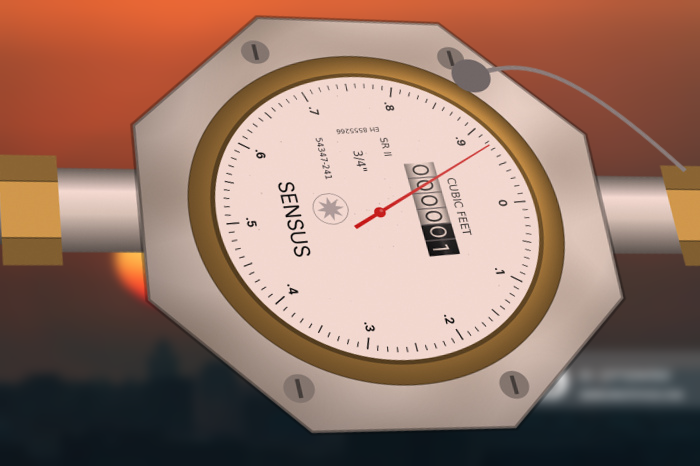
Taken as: 0.92 ft³
